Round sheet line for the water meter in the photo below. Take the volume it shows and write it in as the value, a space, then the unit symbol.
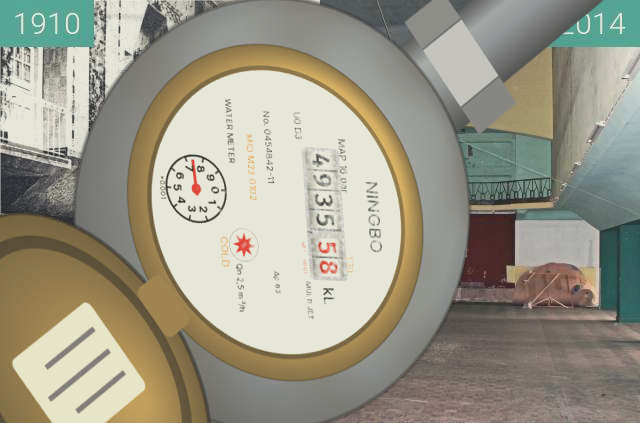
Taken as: 4935.587 kL
